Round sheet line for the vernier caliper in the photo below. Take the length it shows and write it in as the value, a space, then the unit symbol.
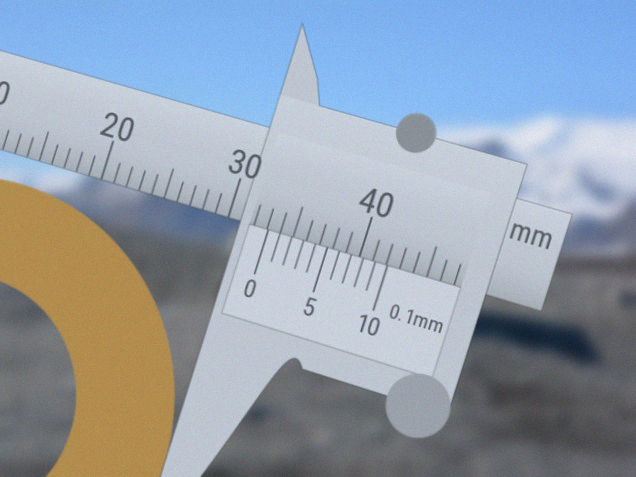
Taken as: 33.1 mm
